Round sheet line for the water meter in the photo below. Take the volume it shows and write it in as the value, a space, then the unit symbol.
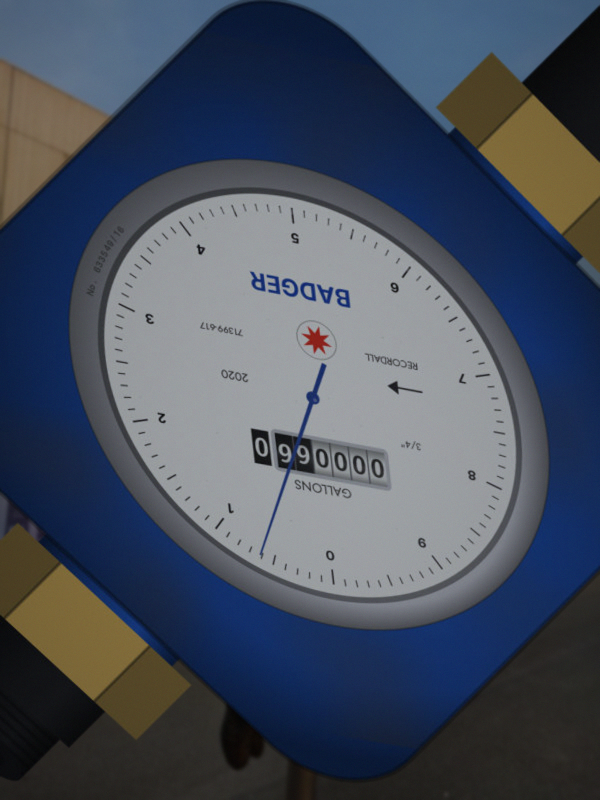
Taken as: 660.6 gal
